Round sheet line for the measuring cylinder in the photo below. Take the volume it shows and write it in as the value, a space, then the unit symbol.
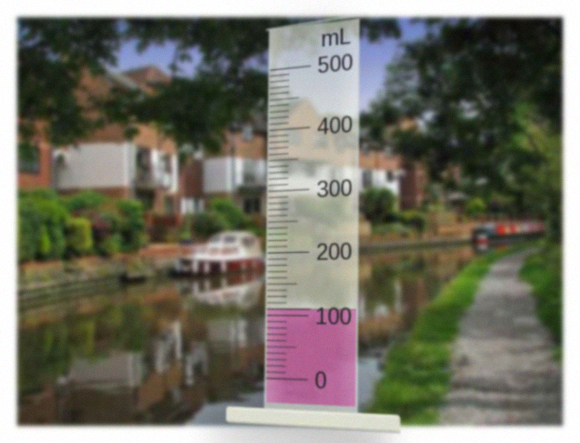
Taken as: 110 mL
